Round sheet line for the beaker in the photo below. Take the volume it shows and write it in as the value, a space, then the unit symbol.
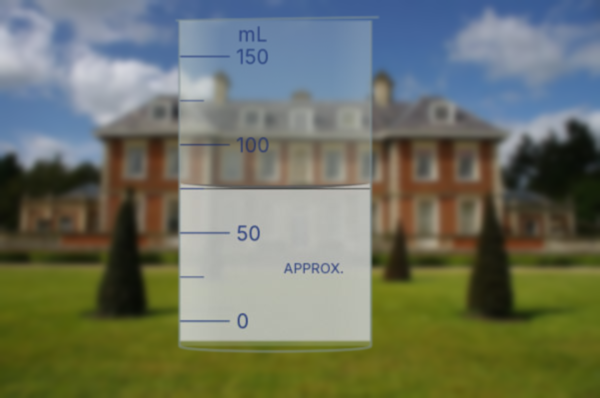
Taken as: 75 mL
